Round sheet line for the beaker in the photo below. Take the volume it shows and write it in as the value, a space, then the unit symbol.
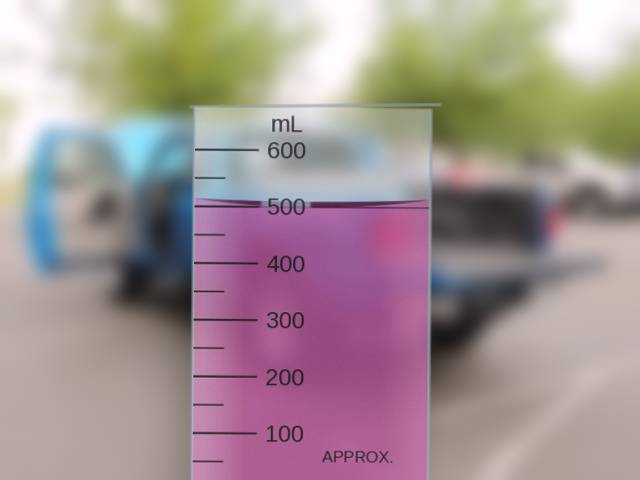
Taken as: 500 mL
